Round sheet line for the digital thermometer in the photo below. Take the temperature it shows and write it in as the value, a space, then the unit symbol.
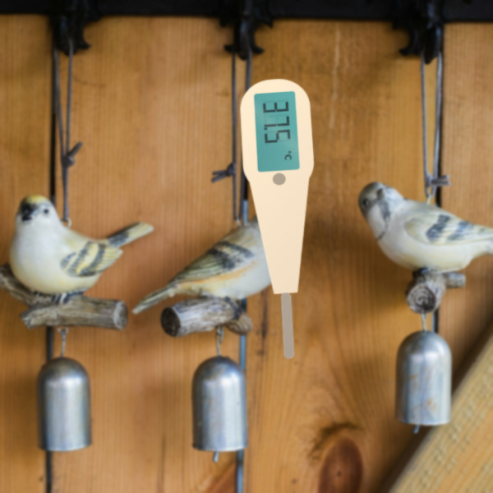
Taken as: 37.5 °C
